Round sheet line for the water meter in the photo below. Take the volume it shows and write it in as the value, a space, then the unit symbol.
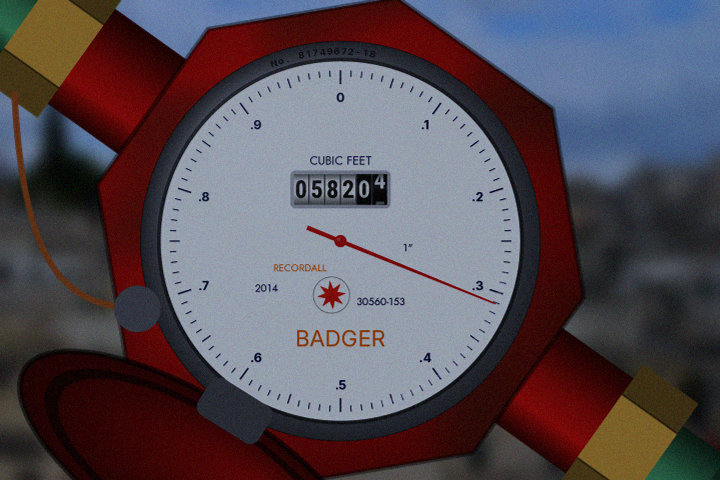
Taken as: 58204.31 ft³
